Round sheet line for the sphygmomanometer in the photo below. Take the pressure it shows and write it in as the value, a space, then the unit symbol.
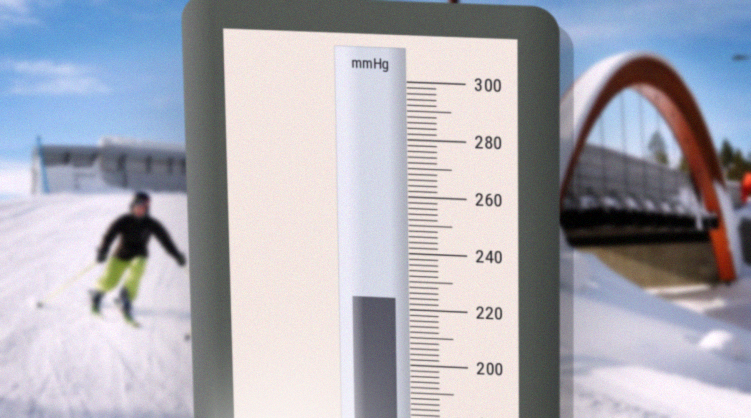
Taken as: 224 mmHg
